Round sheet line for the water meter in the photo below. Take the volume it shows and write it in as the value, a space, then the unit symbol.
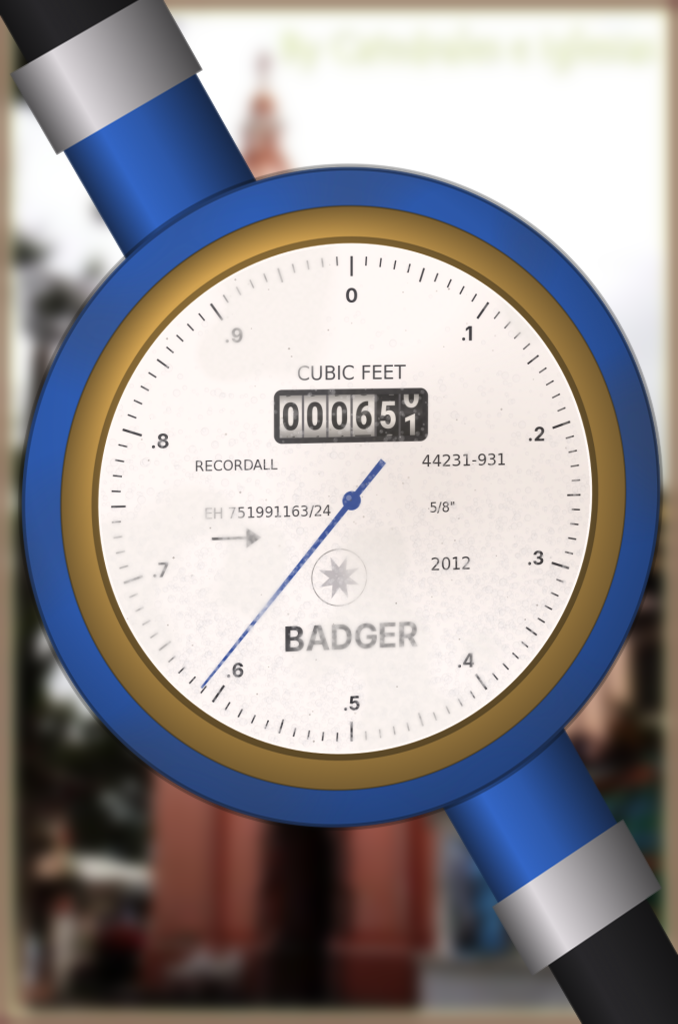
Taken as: 650.61 ft³
